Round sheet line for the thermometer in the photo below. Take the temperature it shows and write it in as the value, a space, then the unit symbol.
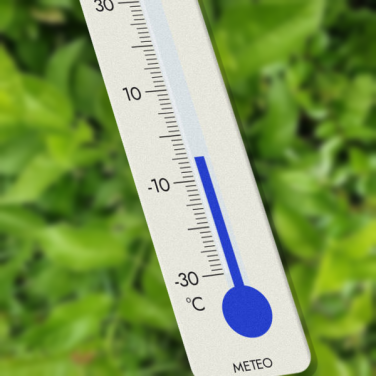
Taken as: -5 °C
